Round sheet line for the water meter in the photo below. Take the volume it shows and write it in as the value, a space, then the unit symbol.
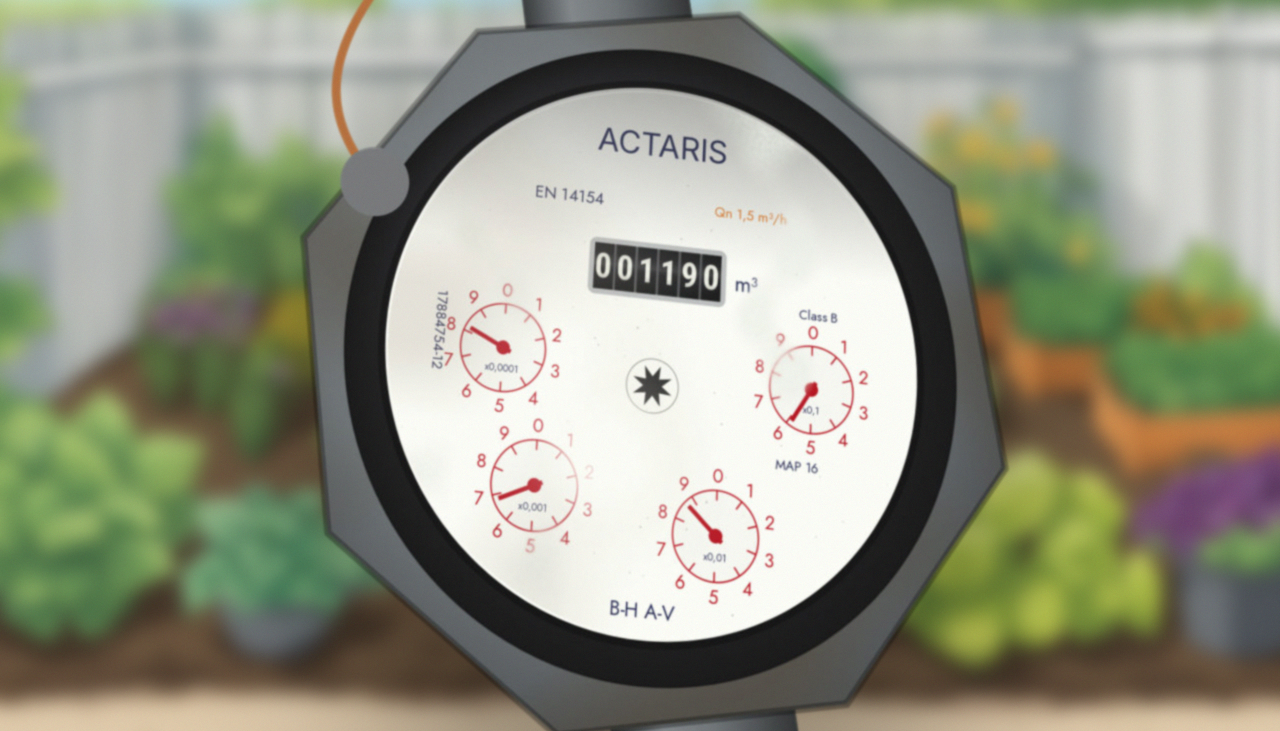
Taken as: 1190.5868 m³
